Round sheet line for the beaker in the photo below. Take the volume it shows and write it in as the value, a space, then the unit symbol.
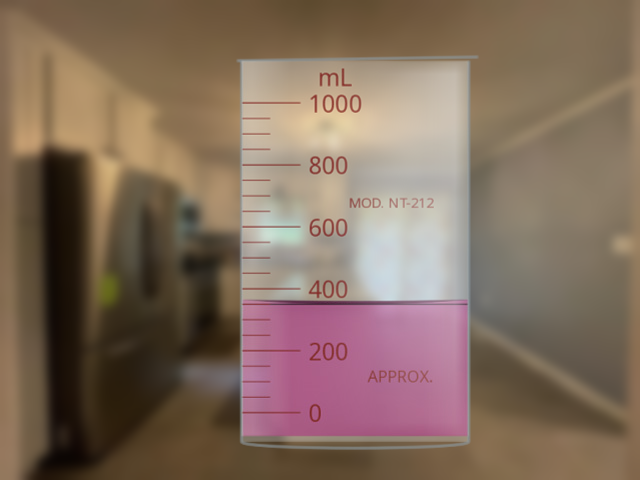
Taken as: 350 mL
